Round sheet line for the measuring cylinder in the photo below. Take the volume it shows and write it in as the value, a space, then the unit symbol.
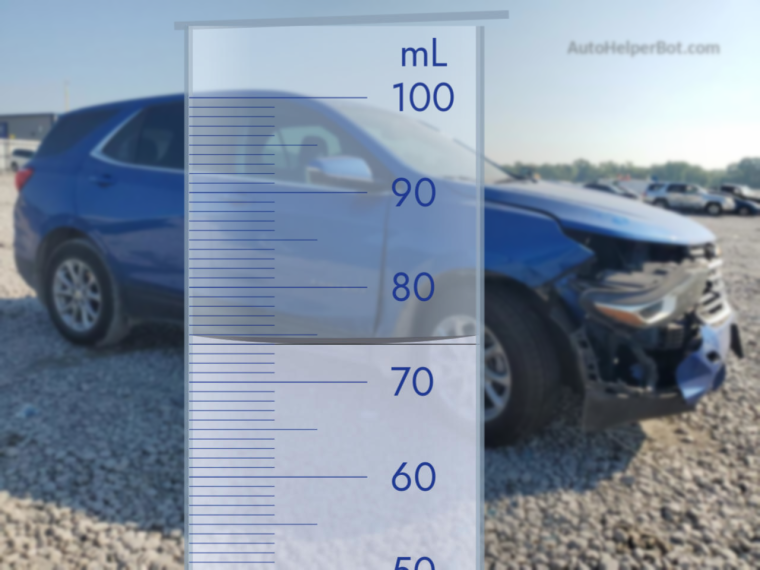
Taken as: 74 mL
